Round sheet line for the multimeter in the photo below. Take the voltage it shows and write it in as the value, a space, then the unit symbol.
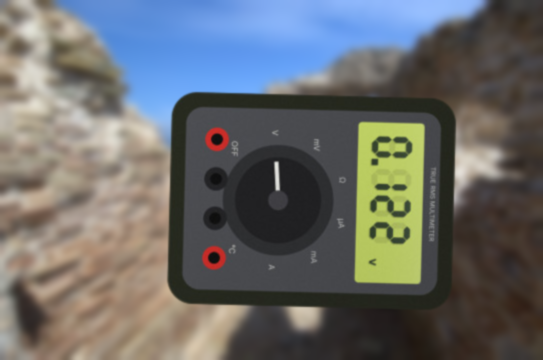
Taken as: 0.122 V
